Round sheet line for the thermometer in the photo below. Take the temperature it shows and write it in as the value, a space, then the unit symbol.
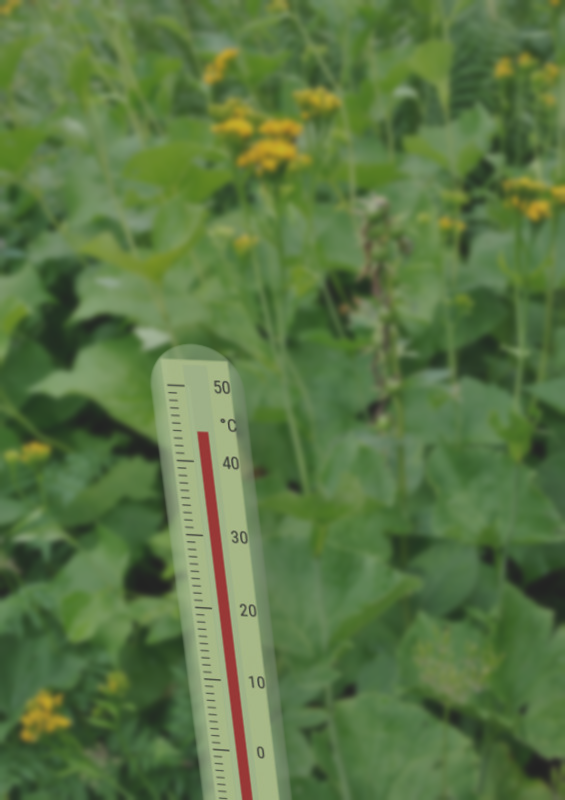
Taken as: 44 °C
